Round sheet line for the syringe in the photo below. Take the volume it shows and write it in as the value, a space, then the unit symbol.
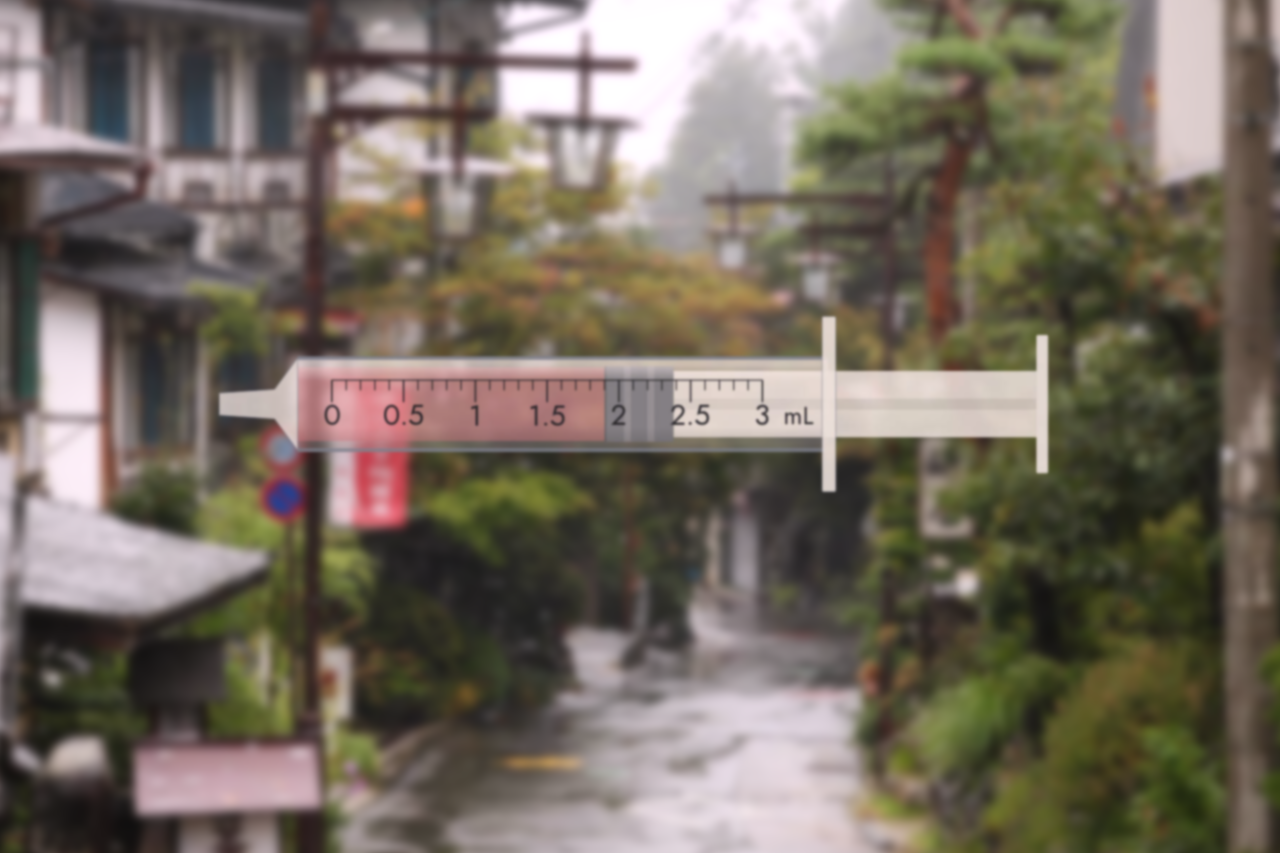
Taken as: 1.9 mL
